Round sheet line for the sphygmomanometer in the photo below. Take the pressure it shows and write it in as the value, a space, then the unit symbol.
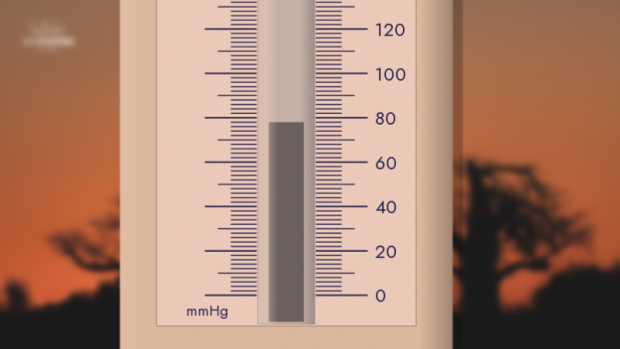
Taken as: 78 mmHg
